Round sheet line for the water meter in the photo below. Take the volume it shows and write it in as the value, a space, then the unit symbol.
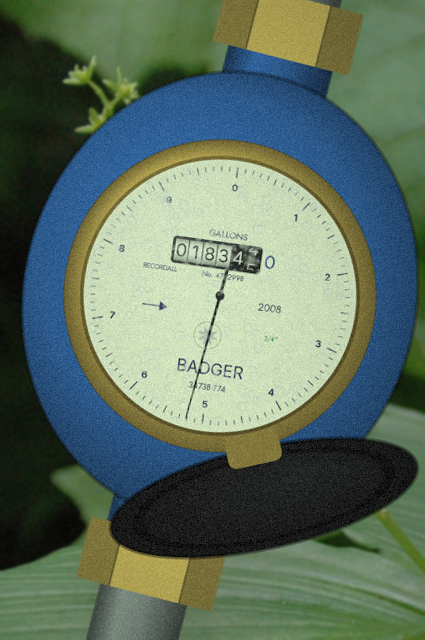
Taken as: 183445.2 gal
